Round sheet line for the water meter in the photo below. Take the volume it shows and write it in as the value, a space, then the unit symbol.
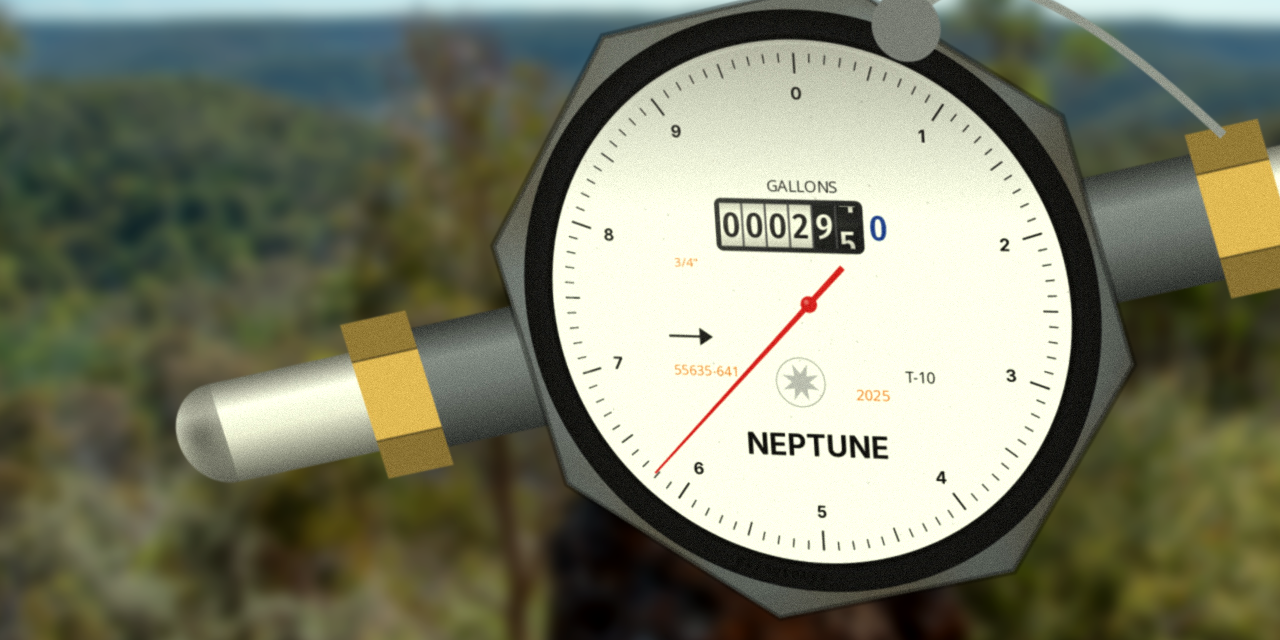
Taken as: 2946.2 gal
